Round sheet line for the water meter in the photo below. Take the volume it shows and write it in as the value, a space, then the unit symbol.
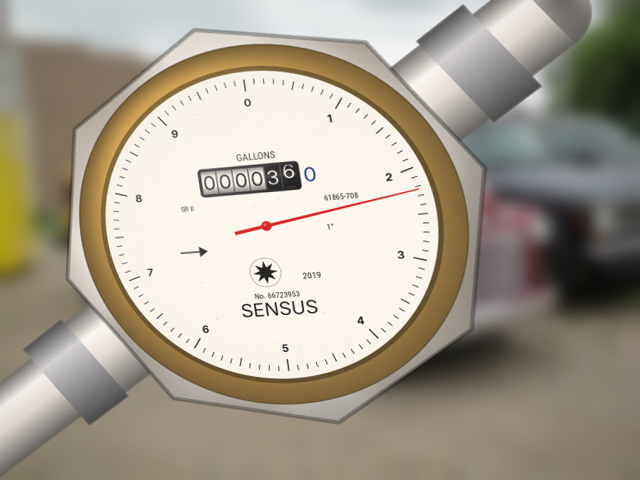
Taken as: 362.2 gal
